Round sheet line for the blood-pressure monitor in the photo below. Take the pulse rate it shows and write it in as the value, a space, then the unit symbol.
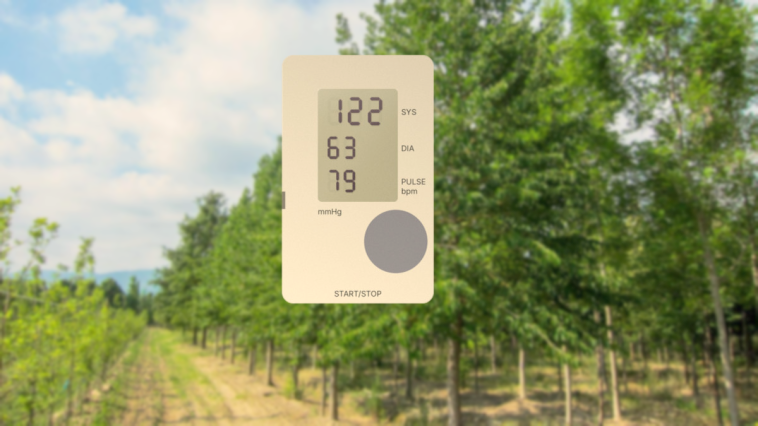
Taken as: 79 bpm
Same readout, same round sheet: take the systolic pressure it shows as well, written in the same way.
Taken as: 122 mmHg
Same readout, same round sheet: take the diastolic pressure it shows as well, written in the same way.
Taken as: 63 mmHg
